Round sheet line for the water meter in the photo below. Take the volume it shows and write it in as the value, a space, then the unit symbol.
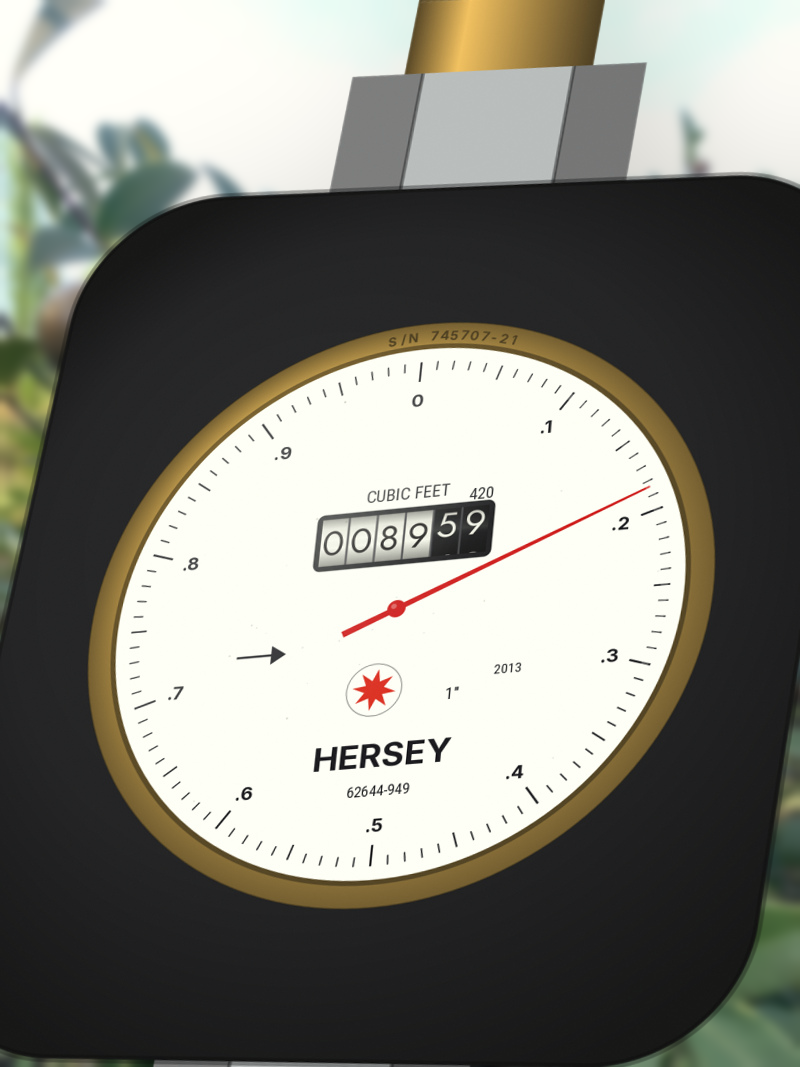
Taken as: 8959.18 ft³
